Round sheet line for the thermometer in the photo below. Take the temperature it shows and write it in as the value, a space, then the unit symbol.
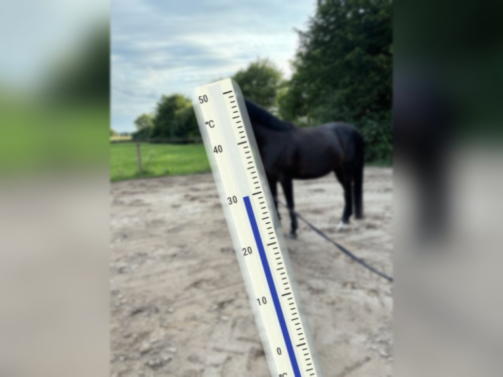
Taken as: 30 °C
